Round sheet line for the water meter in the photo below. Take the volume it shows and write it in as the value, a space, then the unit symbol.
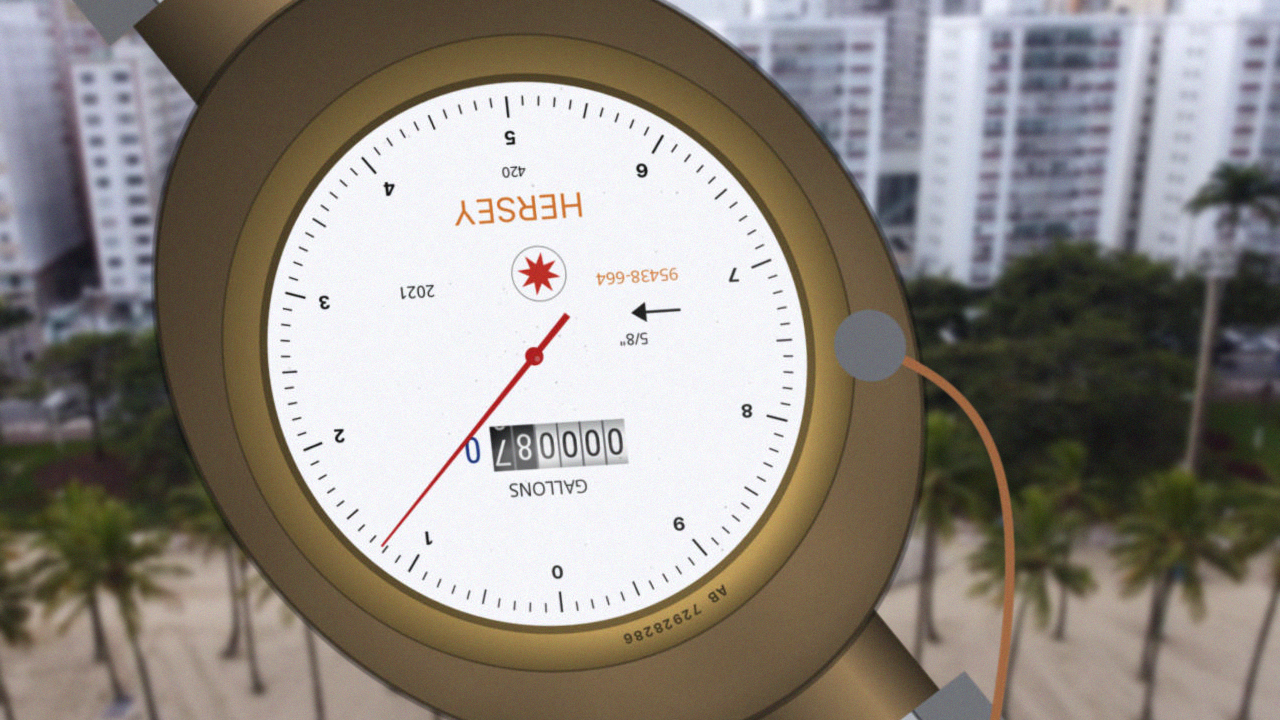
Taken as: 871.2 gal
